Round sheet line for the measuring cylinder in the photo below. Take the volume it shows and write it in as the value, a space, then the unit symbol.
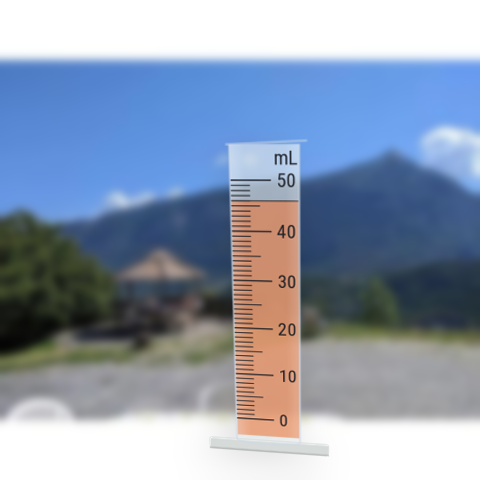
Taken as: 46 mL
